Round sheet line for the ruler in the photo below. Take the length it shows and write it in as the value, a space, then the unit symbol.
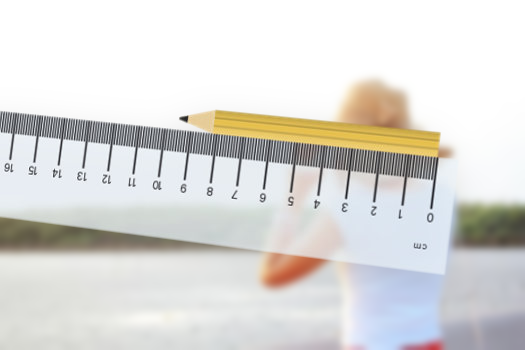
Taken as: 9.5 cm
